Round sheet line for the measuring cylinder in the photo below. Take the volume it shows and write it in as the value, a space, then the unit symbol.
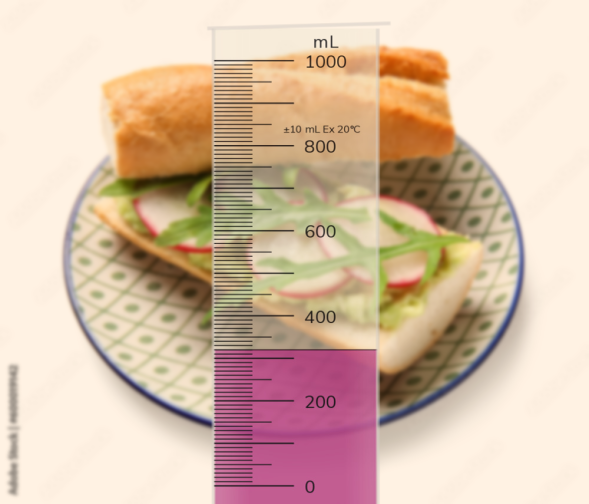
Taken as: 320 mL
